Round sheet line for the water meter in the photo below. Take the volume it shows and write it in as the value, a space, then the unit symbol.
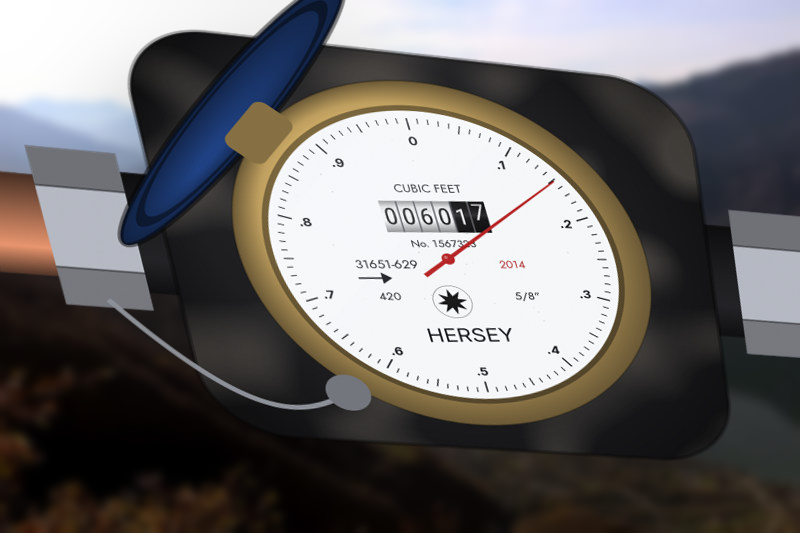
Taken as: 6017.15 ft³
